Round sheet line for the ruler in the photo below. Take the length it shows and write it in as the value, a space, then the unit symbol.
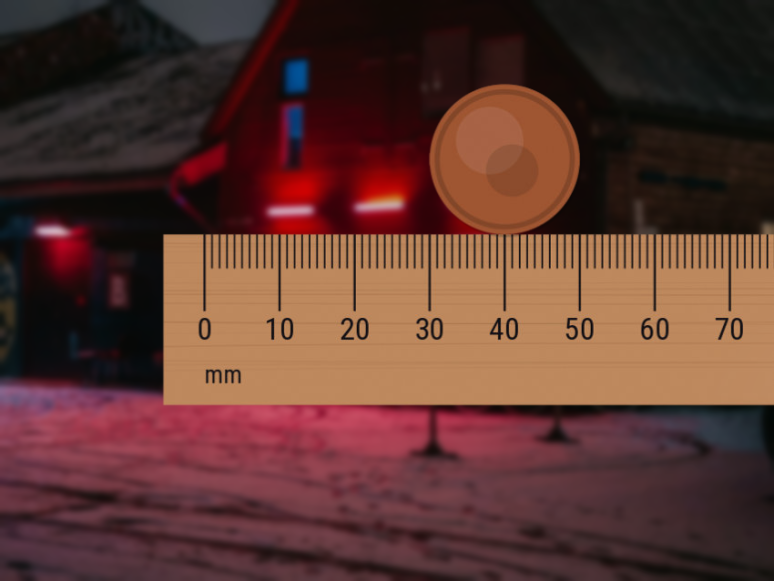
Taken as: 20 mm
